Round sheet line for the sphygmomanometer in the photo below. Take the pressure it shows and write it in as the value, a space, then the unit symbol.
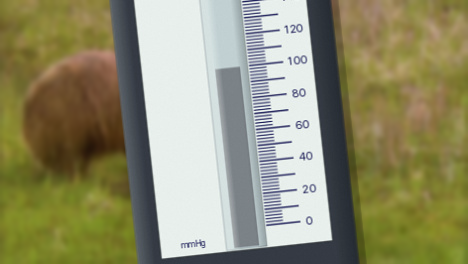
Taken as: 100 mmHg
